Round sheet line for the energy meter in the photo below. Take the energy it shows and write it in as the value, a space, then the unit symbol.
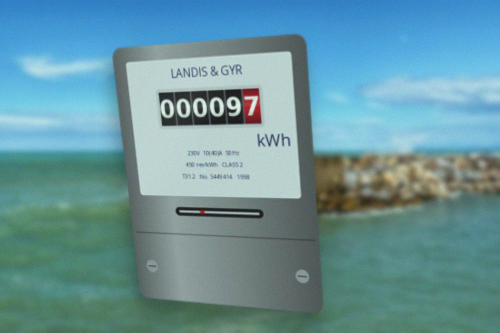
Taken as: 9.7 kWh
